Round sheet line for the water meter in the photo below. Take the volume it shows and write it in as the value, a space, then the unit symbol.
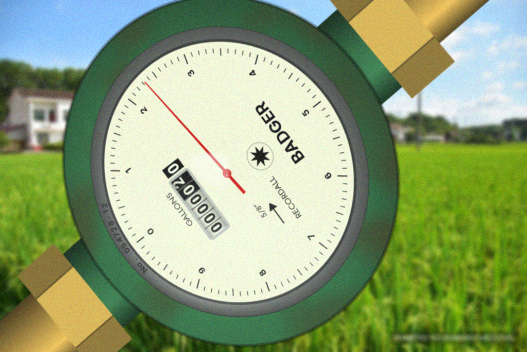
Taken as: 22.3 gal
